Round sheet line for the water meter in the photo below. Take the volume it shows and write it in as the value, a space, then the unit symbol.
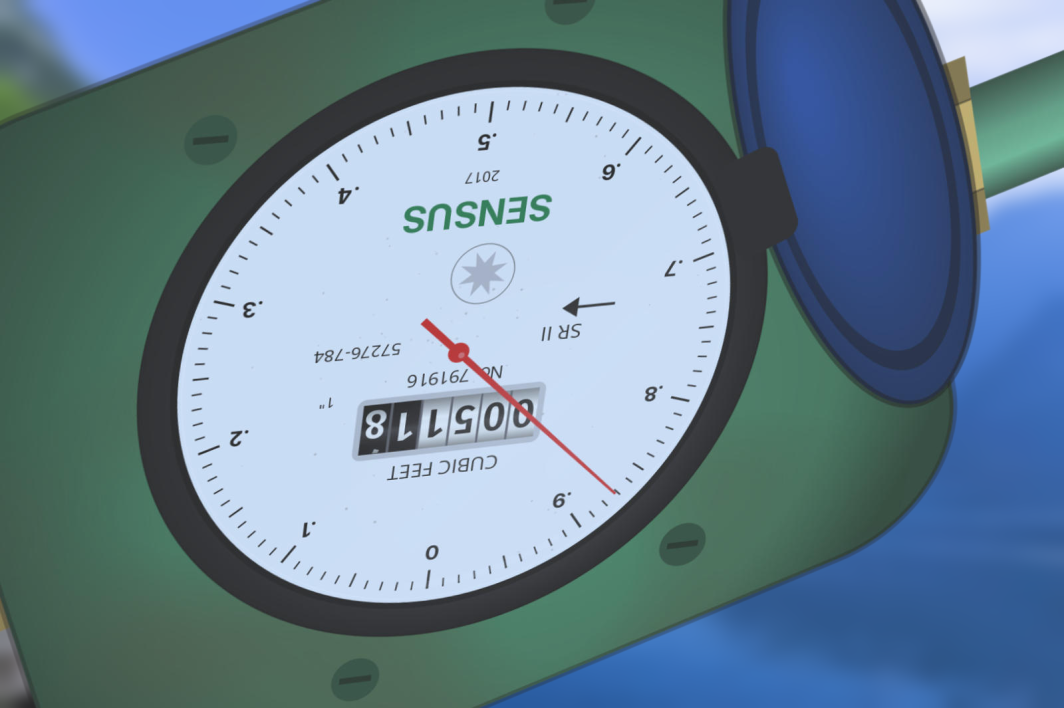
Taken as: 5117.87 ft³
